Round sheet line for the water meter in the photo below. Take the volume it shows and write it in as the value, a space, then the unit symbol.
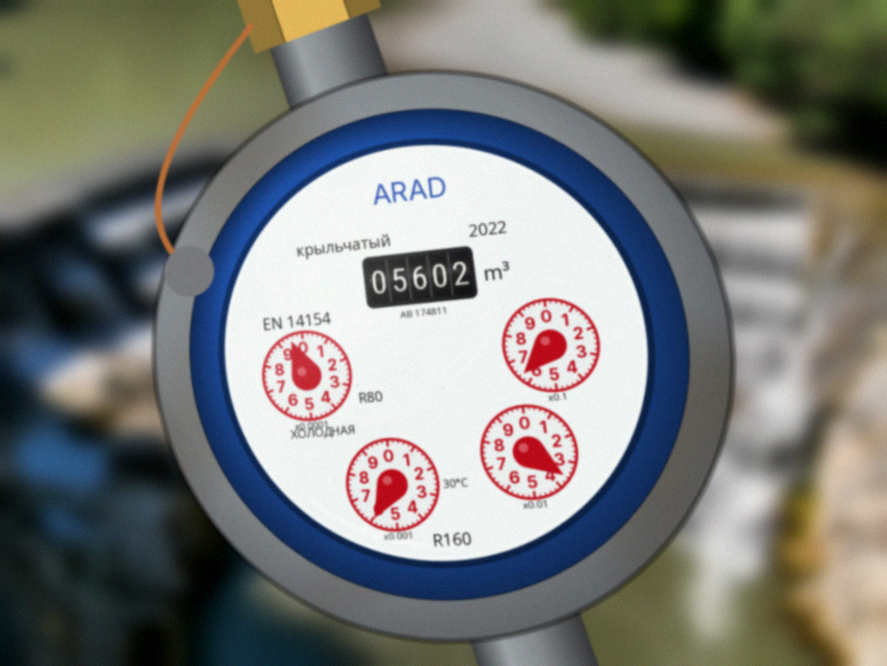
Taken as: 5602.6359 m³
